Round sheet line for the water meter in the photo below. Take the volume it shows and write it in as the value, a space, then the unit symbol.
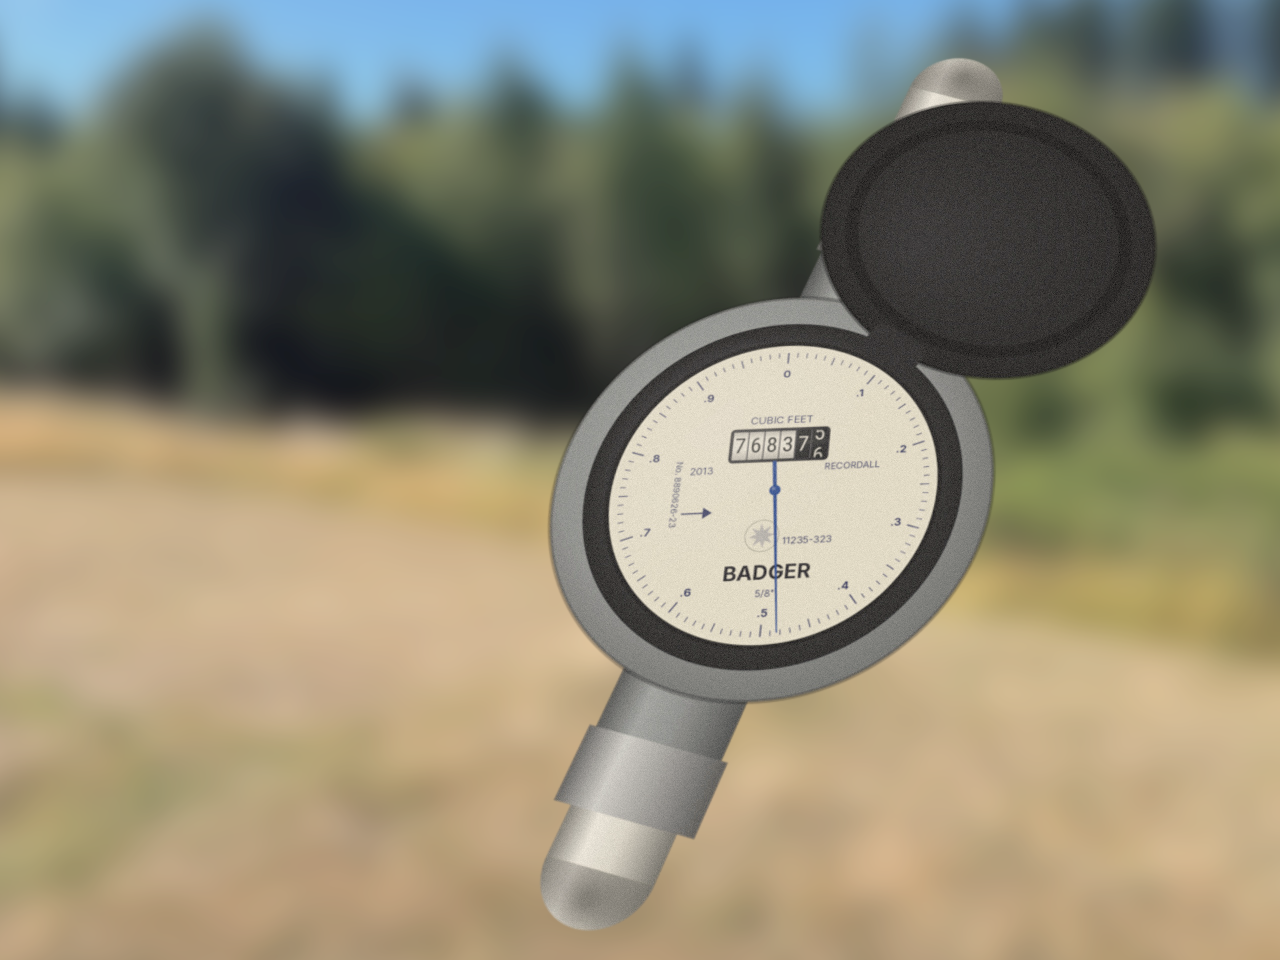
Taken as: 768375.48 ft³
